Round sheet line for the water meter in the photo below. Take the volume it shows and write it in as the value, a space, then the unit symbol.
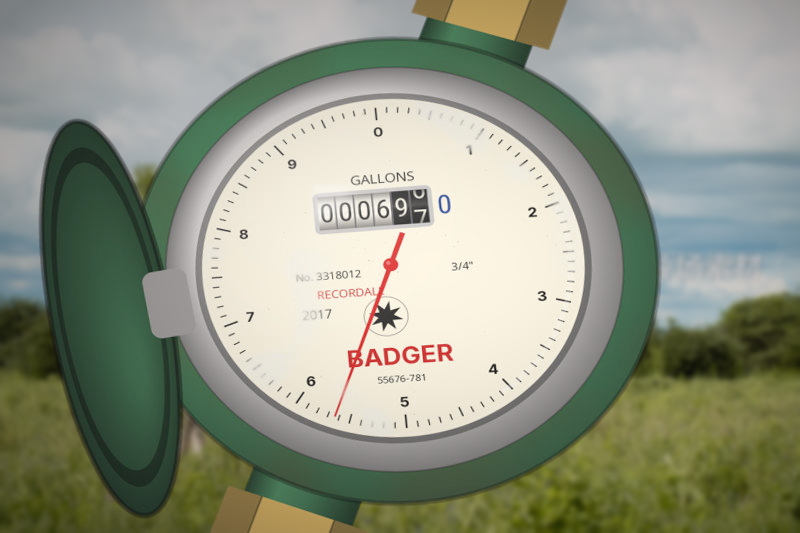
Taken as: 6965.6 gal
